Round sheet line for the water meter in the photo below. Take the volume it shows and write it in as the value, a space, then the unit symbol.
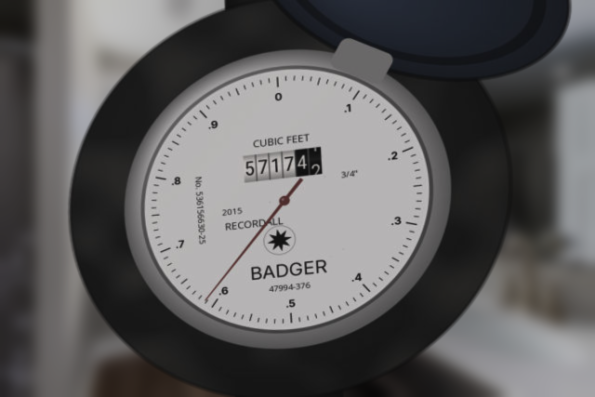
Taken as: 571741.61 ft³
